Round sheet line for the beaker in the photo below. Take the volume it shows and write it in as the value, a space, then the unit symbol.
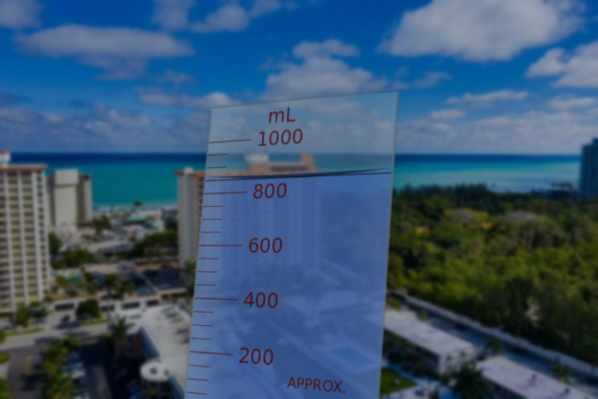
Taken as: 850 mL
